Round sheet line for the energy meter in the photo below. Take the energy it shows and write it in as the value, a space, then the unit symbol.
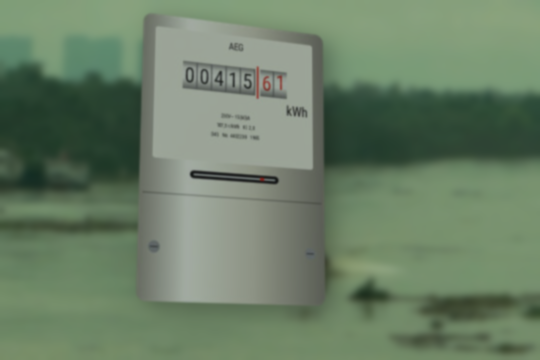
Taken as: 415.61 kWh
